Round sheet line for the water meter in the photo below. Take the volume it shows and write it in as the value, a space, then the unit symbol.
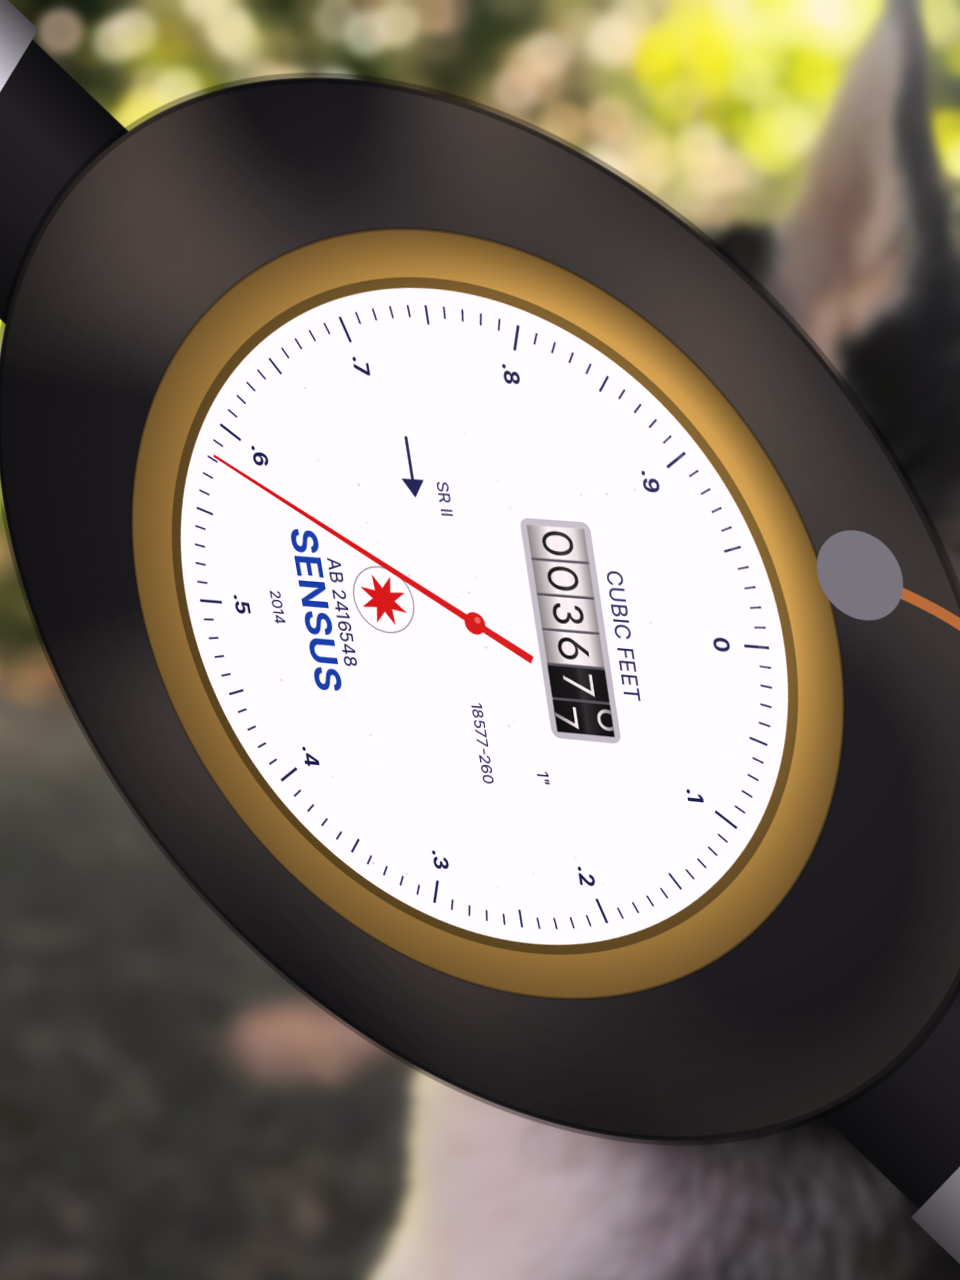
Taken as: 3676.58 ft³
